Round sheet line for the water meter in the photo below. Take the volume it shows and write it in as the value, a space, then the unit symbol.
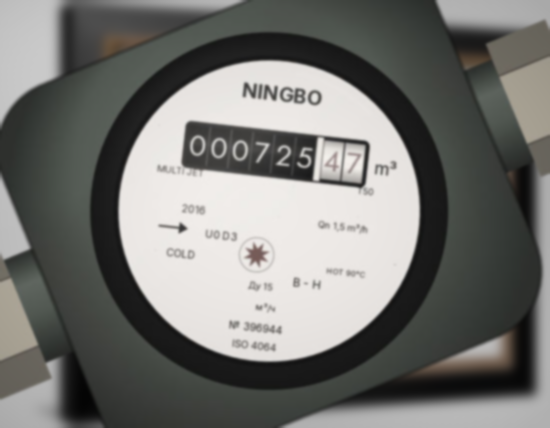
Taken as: 725.47 m³
